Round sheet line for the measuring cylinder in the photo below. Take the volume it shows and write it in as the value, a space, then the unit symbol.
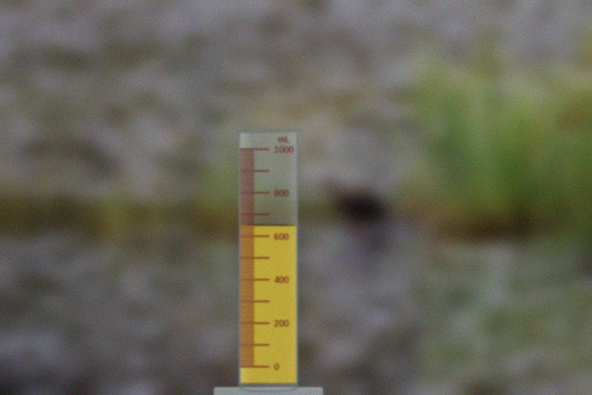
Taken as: 650 mL
